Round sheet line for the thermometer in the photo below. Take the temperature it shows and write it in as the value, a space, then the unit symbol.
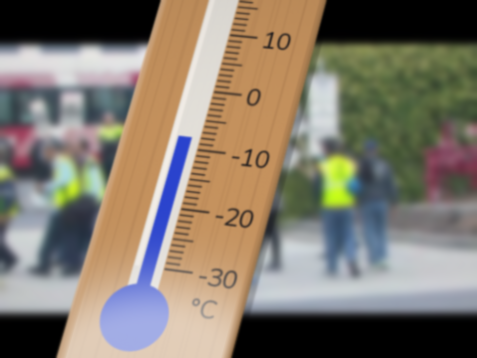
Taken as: -8 °C
